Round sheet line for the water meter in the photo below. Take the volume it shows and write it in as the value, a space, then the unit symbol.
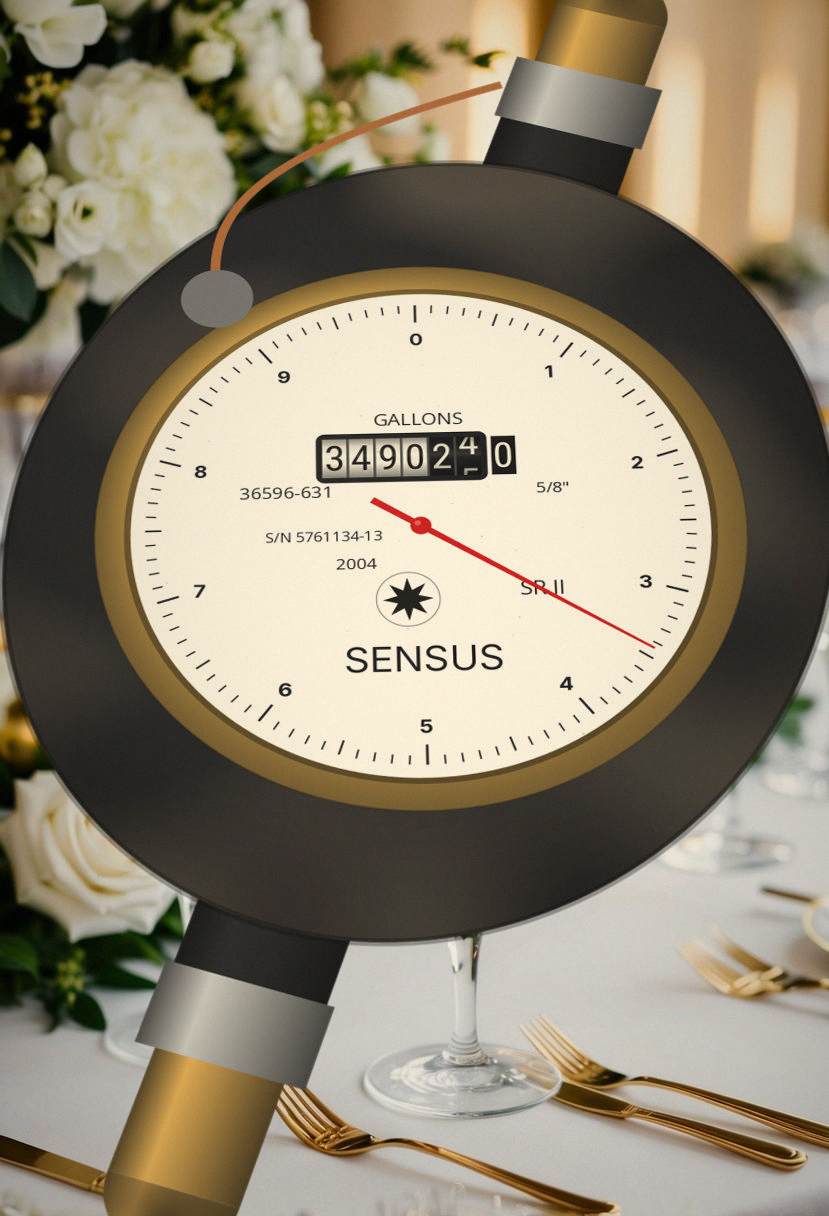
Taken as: 3490243.4 gal
